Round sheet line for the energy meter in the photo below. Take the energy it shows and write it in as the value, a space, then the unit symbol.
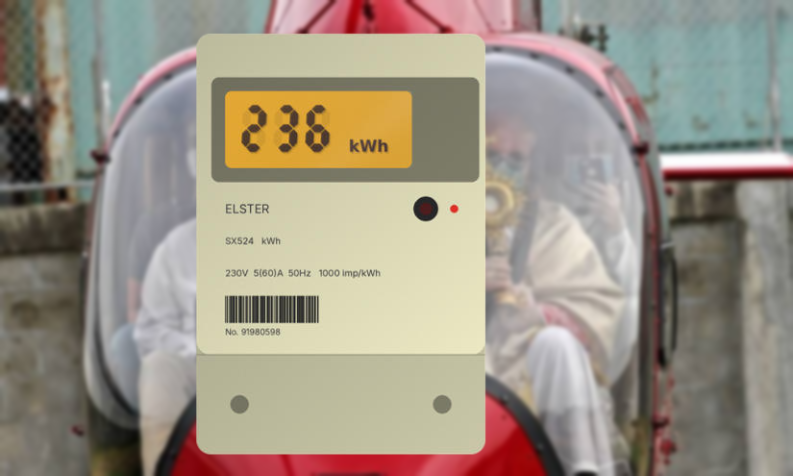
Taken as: 236 kWh
